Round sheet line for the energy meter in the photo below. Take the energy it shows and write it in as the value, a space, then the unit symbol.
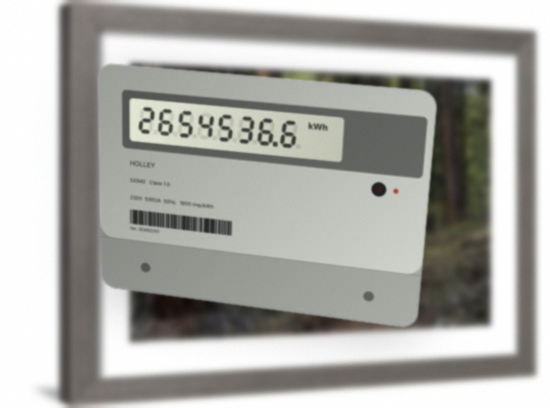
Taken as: 2654536.6 kWh
